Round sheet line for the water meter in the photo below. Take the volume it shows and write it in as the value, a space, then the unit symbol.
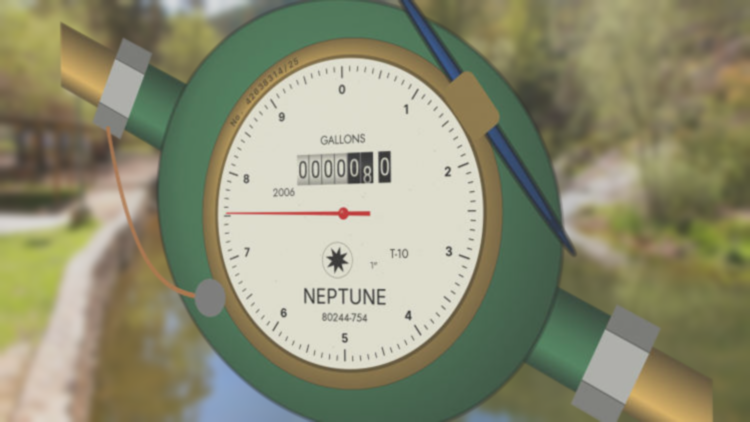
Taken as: 77.5 gal
